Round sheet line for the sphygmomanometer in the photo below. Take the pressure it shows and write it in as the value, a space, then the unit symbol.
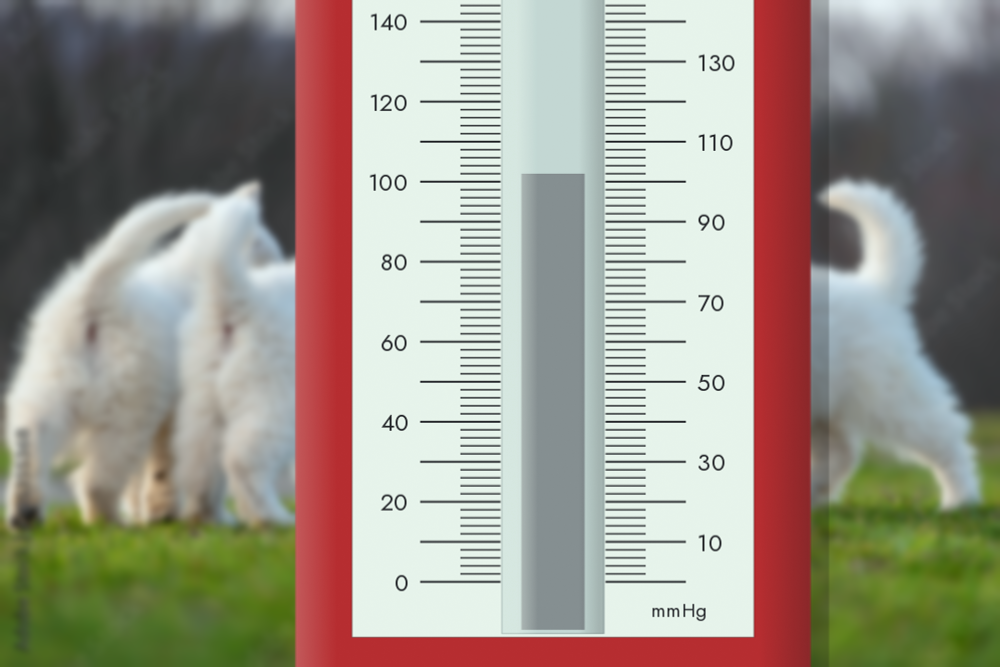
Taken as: 102 mmHg
